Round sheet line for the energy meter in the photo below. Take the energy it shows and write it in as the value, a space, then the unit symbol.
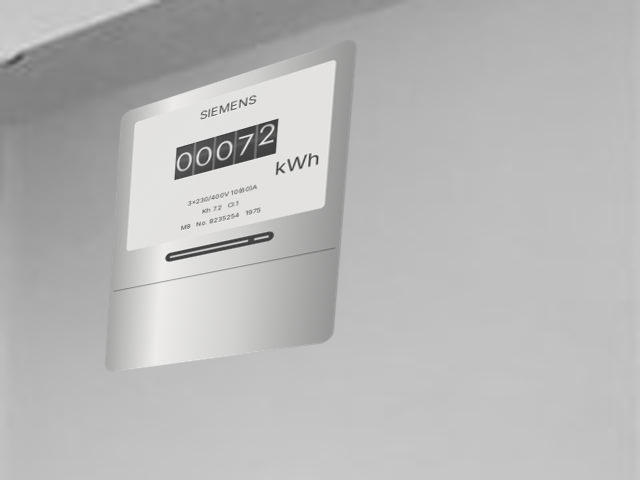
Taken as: 72 kWh
